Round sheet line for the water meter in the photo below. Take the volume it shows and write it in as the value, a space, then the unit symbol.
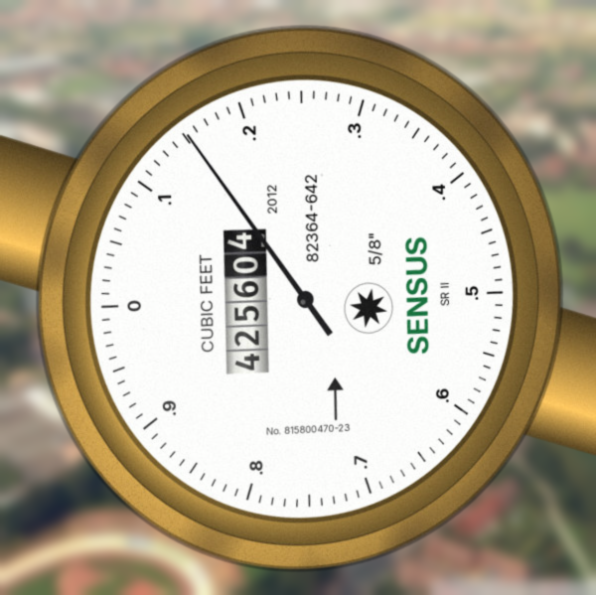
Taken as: 425604.15 ft³
